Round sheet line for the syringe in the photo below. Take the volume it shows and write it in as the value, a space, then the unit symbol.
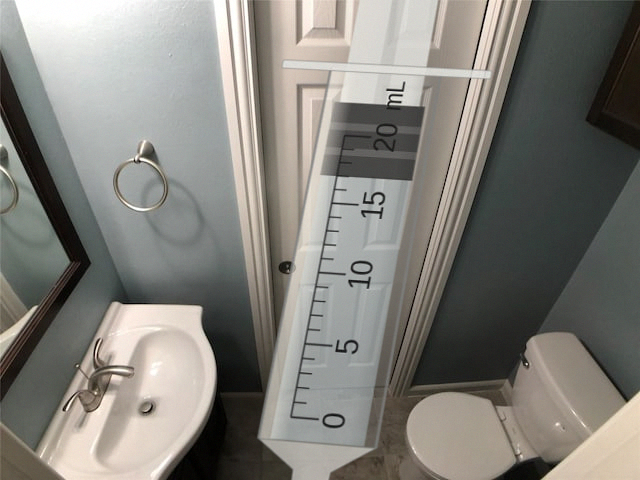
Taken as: 17 mL
